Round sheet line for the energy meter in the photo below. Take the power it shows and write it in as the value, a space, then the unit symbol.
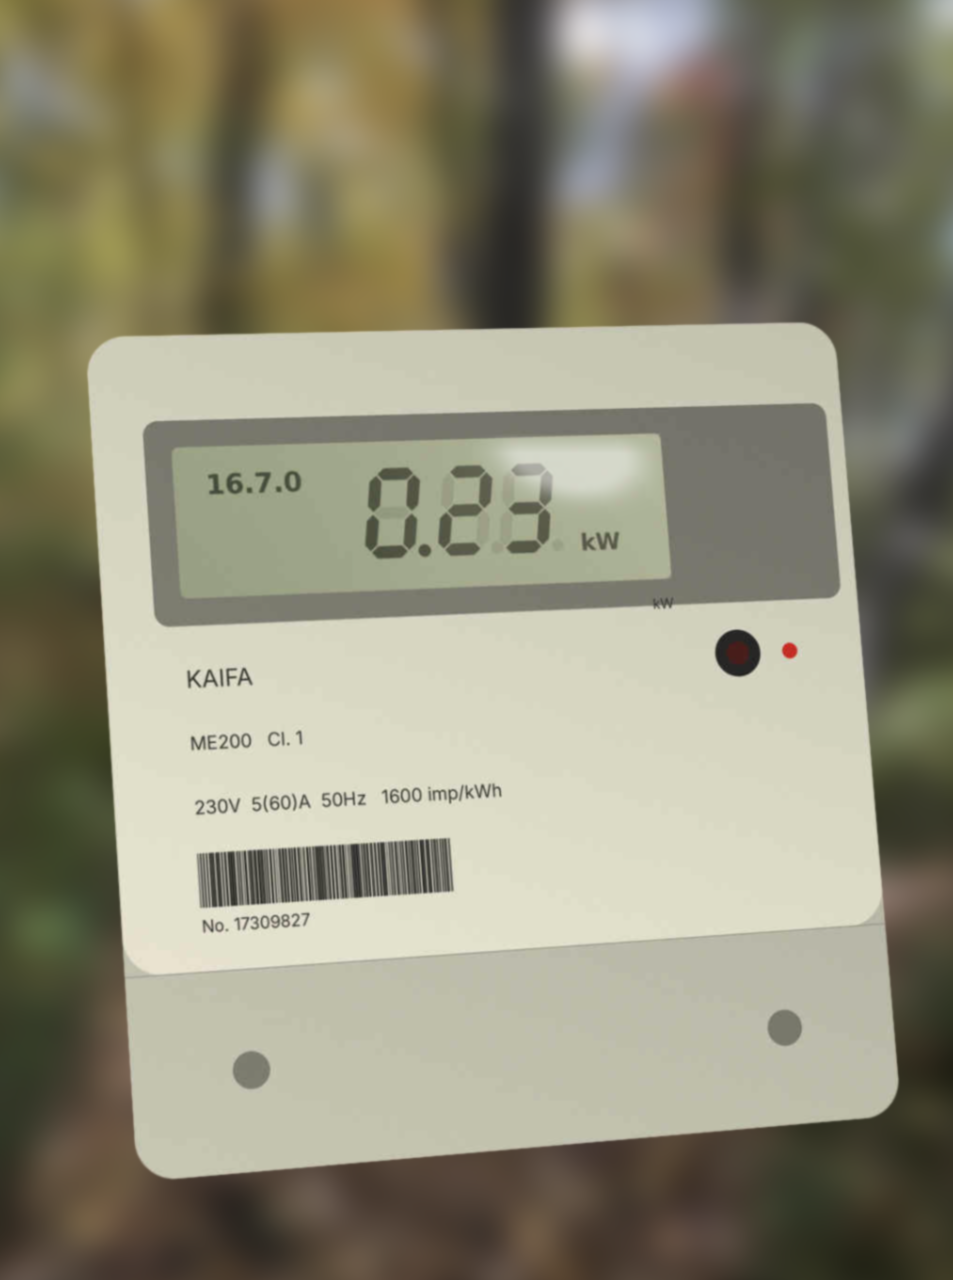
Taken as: 0.23 kW
